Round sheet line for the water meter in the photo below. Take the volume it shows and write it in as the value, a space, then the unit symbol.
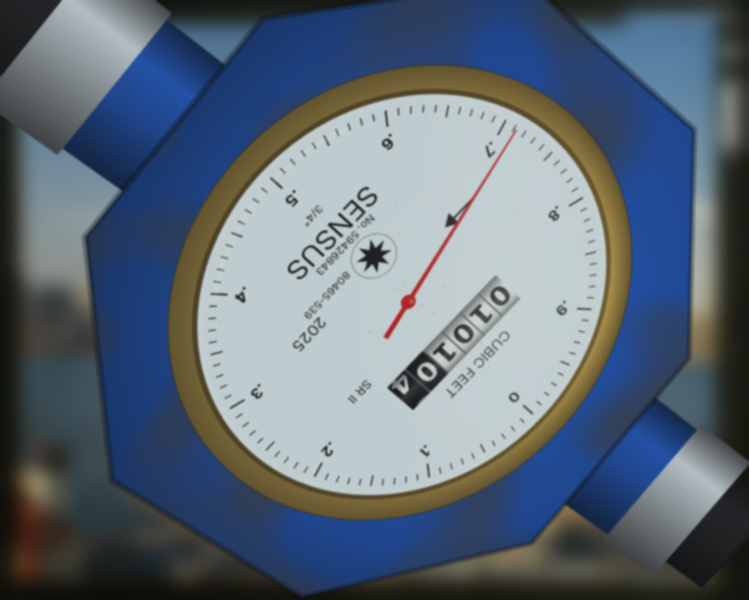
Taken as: 10103.71 ft³
